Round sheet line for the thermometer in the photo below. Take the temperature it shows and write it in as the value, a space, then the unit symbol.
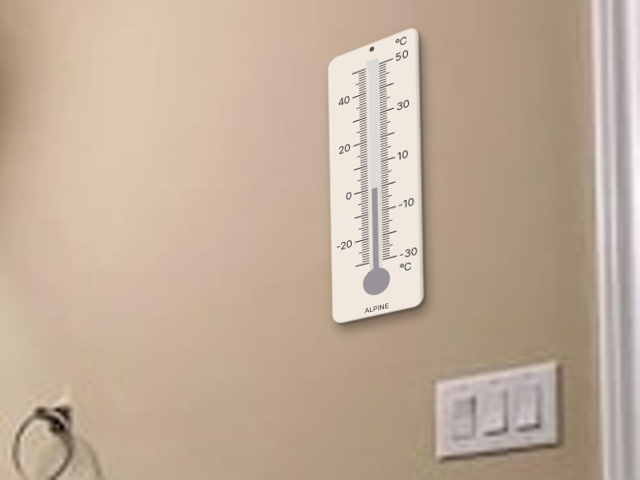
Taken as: 0 °C
